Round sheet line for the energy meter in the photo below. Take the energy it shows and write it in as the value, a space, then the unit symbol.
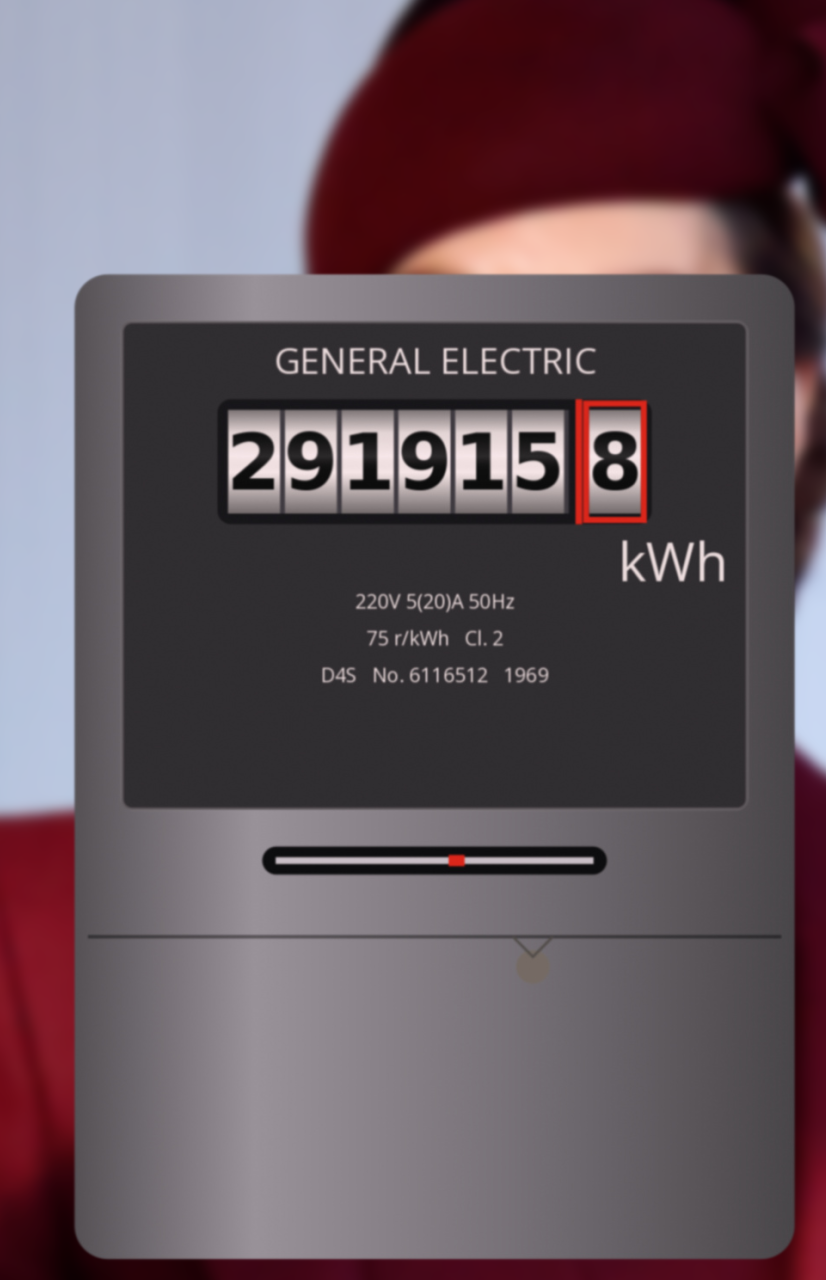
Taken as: 291915.8 kWh
